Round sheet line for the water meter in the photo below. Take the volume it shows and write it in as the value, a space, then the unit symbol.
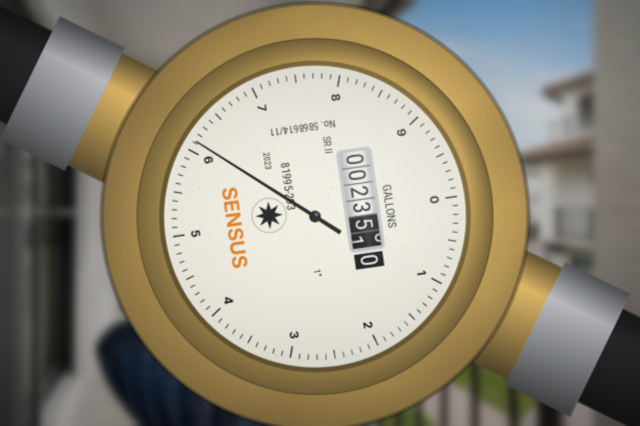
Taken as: 23506.1 gal
